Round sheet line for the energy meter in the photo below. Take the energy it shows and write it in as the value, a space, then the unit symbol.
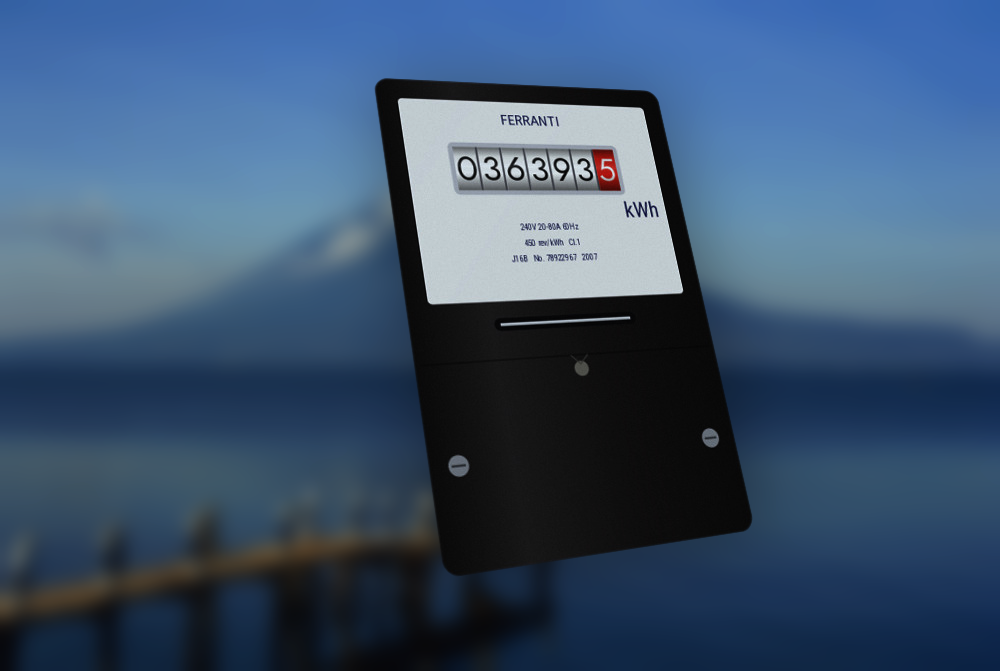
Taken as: 36393.5 kWh
